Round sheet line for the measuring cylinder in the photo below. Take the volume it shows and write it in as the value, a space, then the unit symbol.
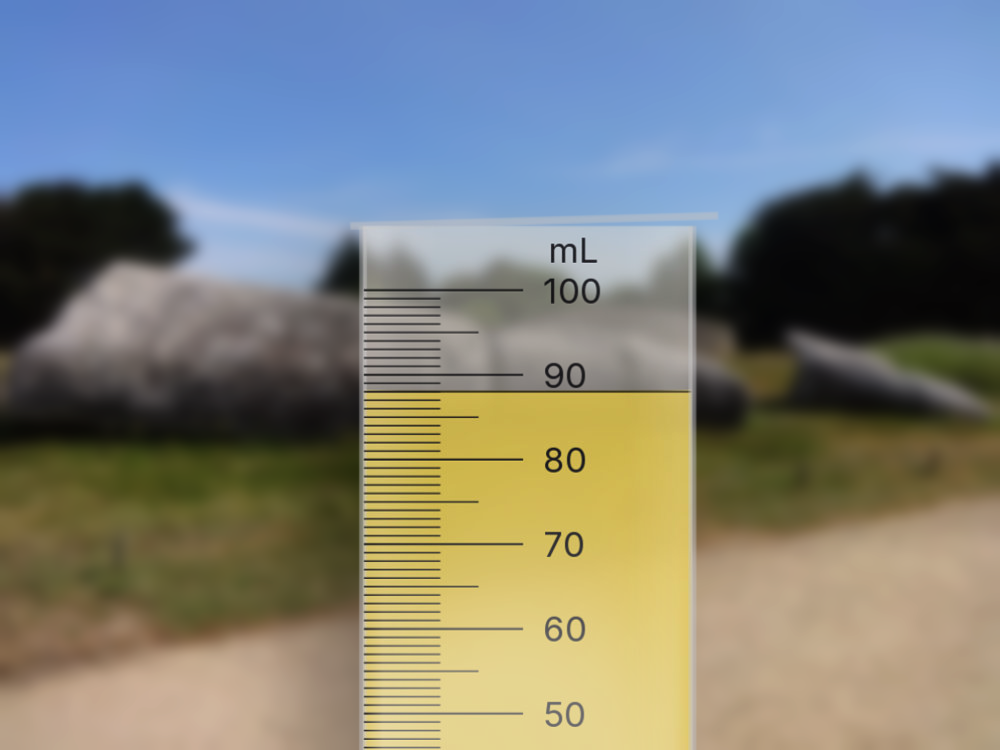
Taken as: 88 mL
